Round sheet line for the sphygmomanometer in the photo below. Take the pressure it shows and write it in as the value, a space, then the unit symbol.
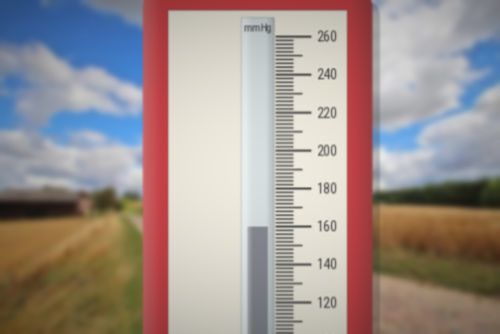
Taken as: 160 mmHg
